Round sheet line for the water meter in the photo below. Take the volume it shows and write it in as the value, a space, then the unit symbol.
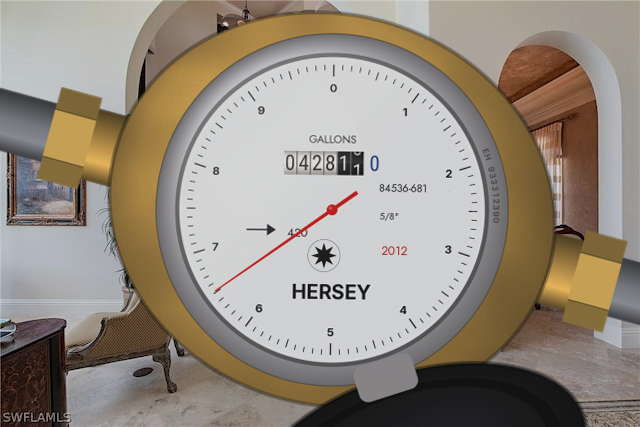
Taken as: 428106.5 gal
